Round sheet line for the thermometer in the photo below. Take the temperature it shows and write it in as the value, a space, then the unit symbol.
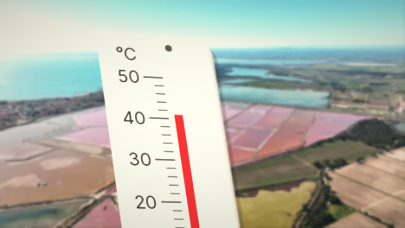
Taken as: 41 °C
